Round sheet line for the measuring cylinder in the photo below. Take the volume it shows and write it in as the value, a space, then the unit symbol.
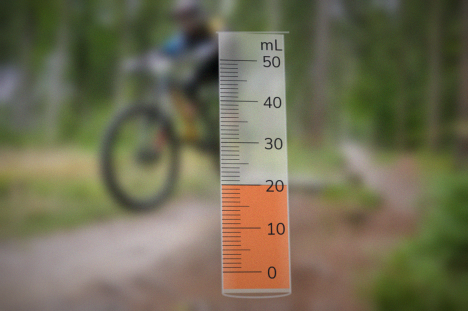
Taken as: 20 mL
